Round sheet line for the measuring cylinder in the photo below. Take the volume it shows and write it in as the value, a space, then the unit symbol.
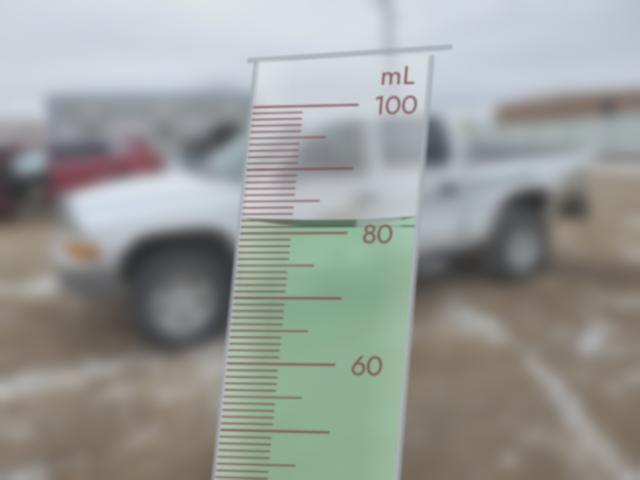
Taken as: 81 mL
